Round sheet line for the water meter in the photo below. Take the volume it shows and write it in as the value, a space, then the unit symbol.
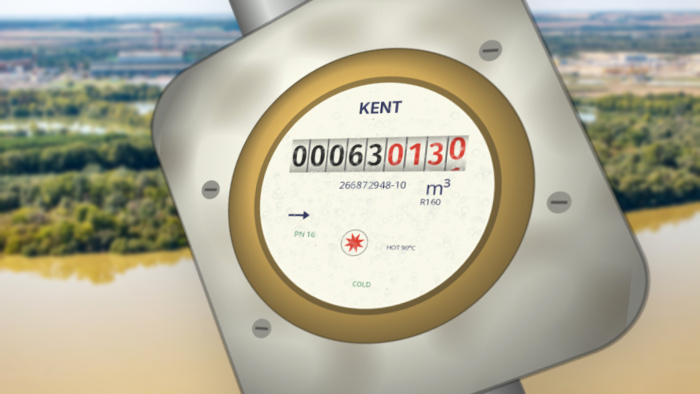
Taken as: 63.0130 m³
